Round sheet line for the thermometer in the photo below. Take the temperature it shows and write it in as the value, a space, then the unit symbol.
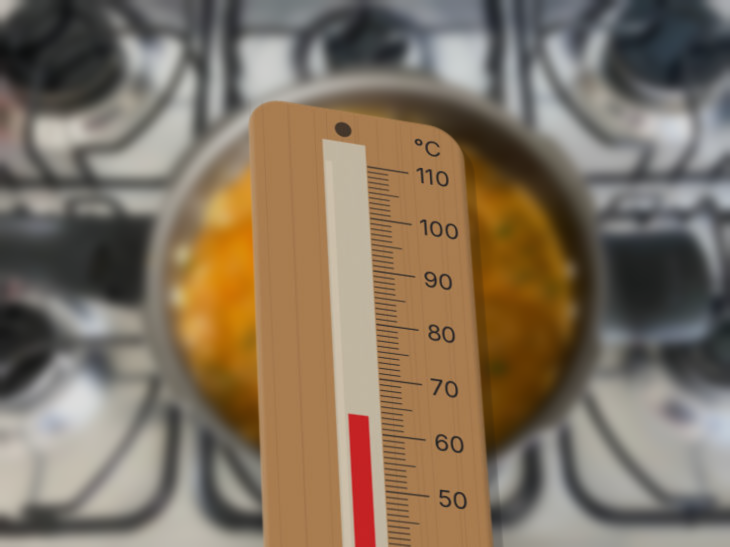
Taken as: 63 °C
